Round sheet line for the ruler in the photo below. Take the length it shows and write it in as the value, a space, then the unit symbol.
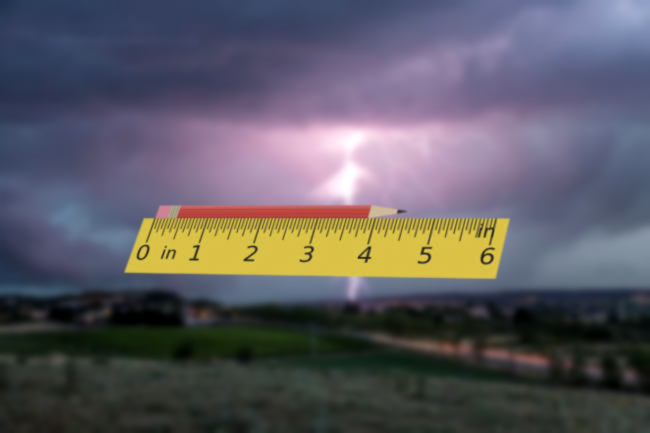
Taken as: 4.5 in
